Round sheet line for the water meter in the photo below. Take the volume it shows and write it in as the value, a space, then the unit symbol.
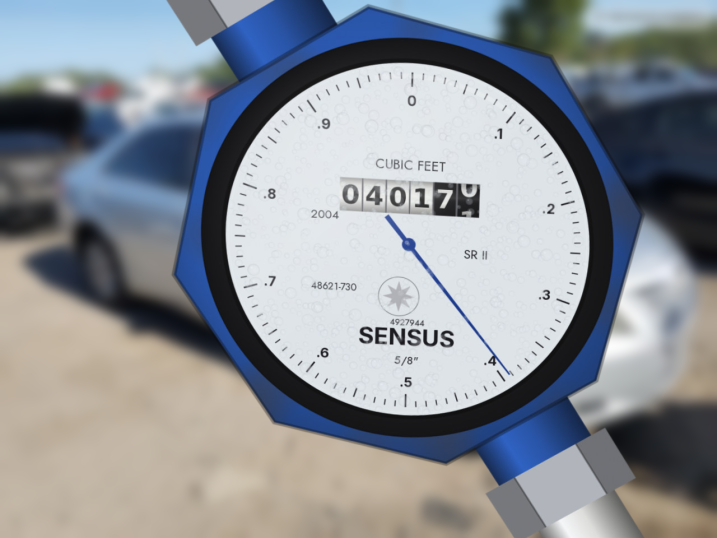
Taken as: 40170.39 ft³
